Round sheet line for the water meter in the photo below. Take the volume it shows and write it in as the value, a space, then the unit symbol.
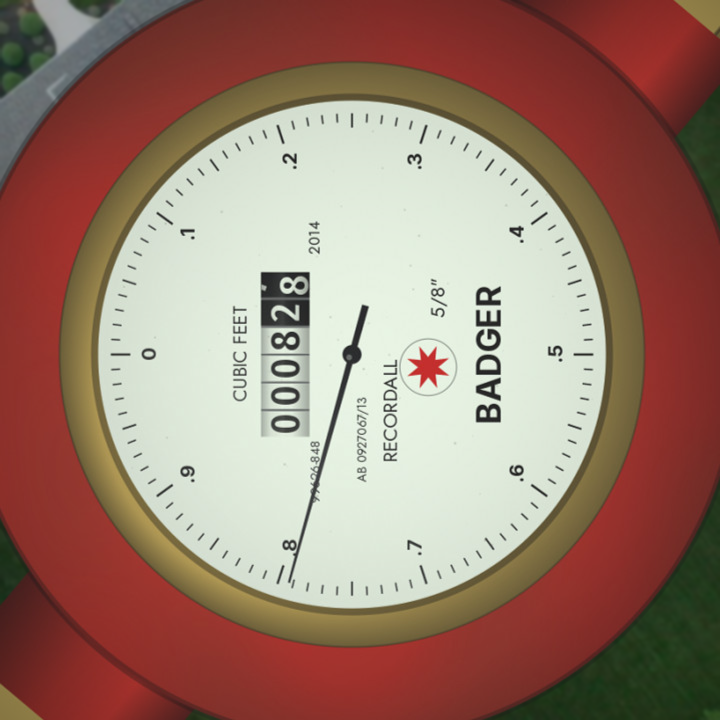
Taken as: 827.79 ft³
